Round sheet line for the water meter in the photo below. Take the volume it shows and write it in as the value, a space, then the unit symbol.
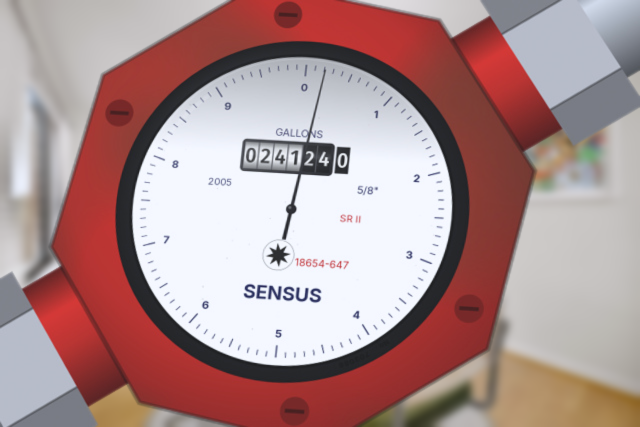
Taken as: 241240.2 gal
